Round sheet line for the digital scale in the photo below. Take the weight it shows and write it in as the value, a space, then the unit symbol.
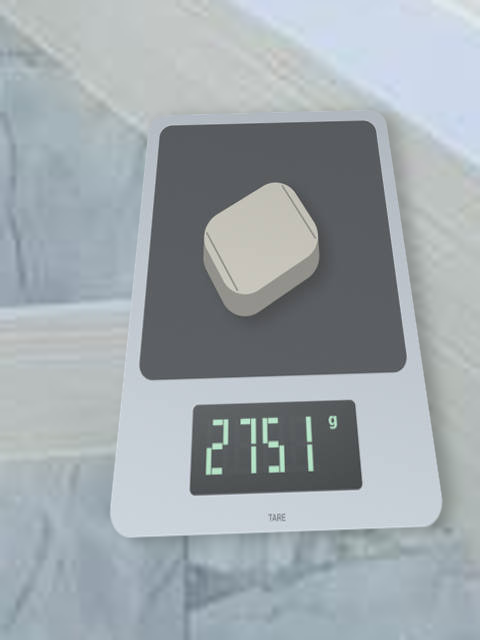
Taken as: 2751 g
